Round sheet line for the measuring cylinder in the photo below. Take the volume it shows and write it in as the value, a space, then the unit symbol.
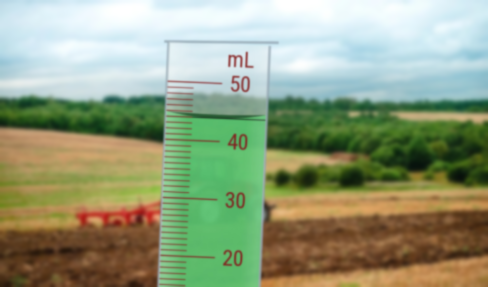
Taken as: 44 mL
